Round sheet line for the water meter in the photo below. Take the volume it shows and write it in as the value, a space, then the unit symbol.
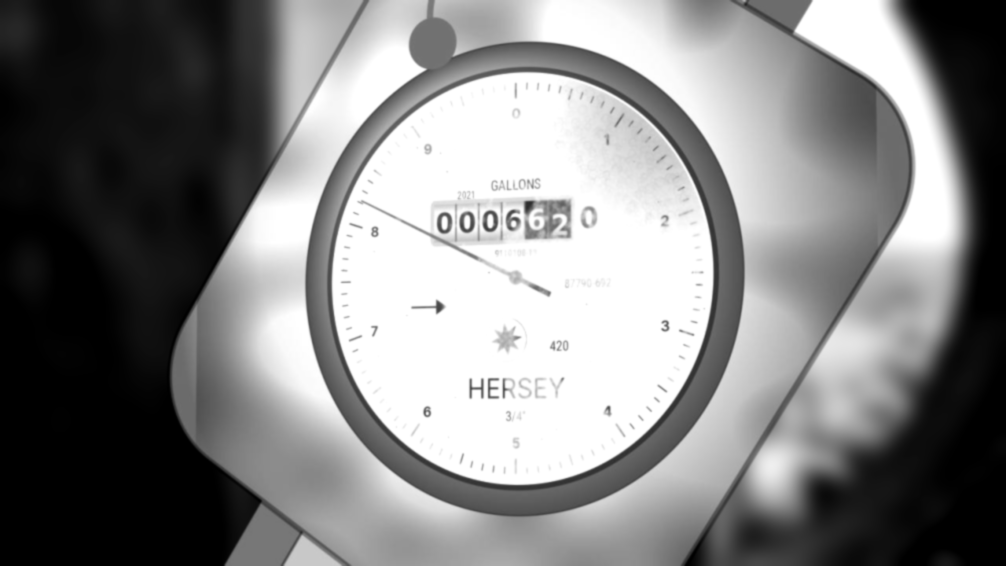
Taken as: 6618.2 gal
